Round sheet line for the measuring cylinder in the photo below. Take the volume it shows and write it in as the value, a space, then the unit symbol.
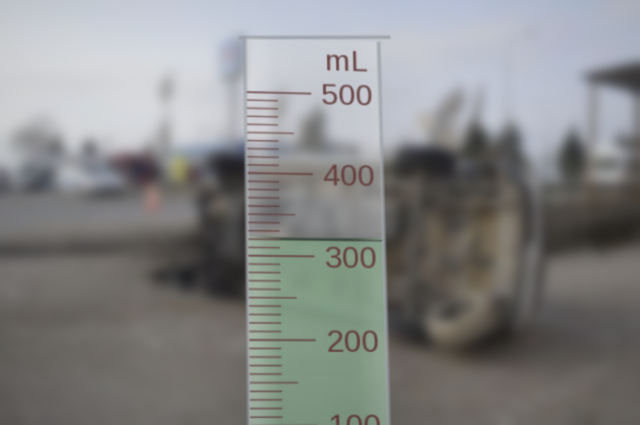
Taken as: 320 mL
